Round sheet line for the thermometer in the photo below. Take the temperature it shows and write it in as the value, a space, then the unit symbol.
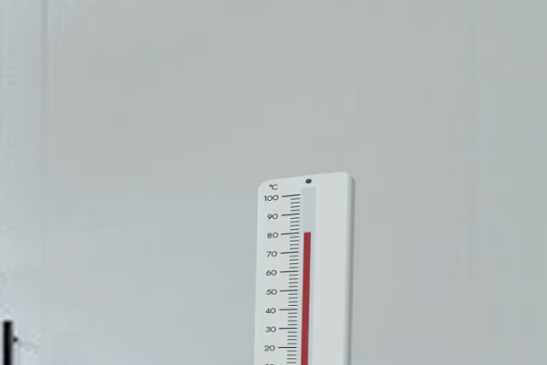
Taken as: 80 °C
